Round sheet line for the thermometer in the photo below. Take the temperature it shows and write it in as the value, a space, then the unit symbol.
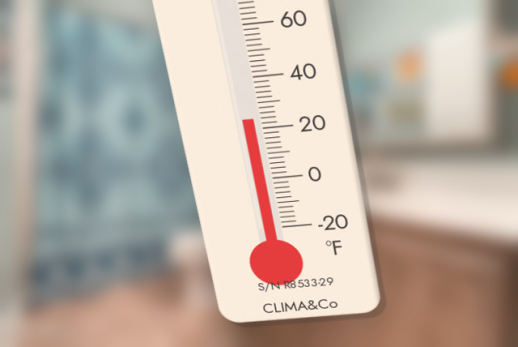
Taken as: 24 °F
